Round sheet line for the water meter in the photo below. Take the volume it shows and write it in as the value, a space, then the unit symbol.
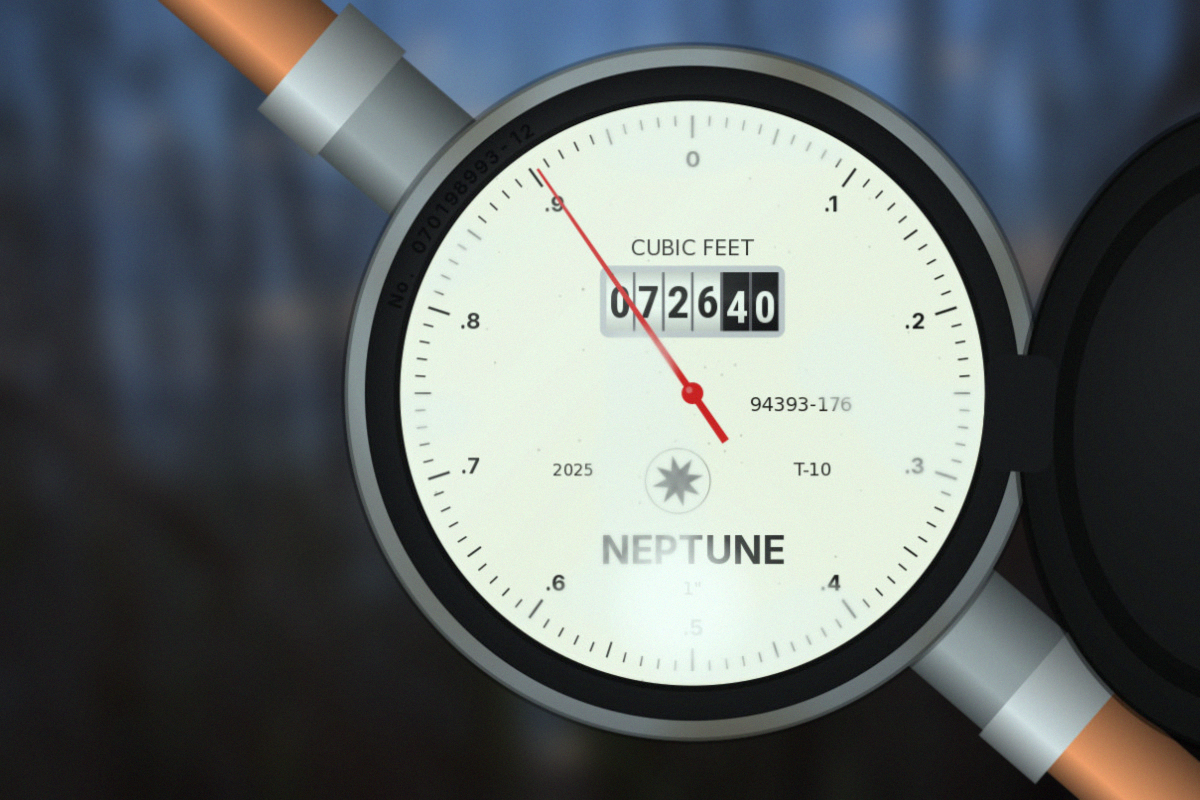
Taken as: 72639.90 ft³
